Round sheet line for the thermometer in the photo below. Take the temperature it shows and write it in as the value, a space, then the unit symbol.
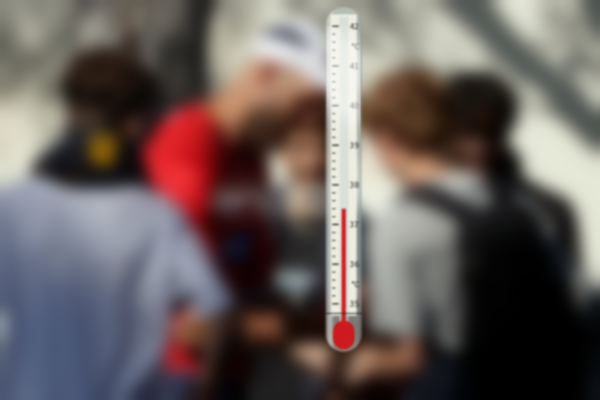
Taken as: 37.4 °C
